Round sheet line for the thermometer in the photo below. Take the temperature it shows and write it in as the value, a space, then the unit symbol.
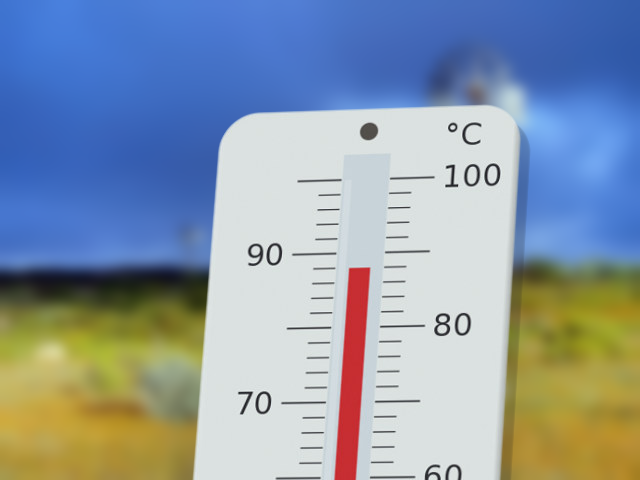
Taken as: 88 °C
